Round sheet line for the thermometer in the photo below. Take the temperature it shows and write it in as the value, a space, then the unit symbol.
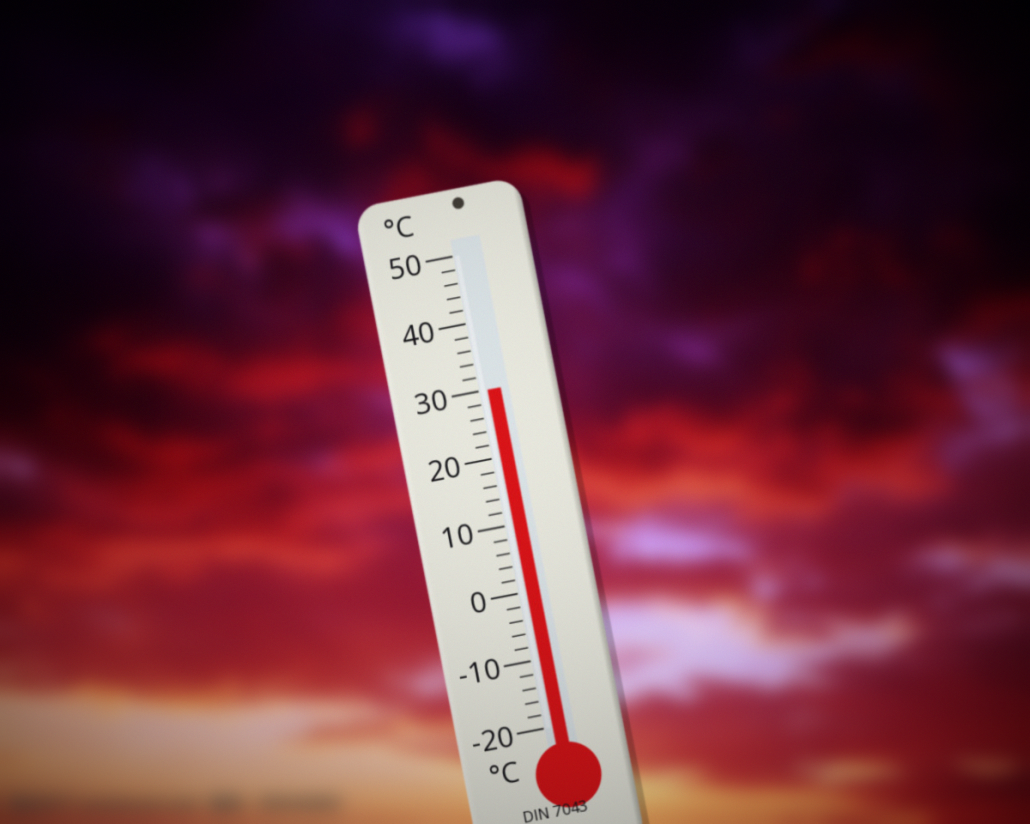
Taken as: 30 °C
